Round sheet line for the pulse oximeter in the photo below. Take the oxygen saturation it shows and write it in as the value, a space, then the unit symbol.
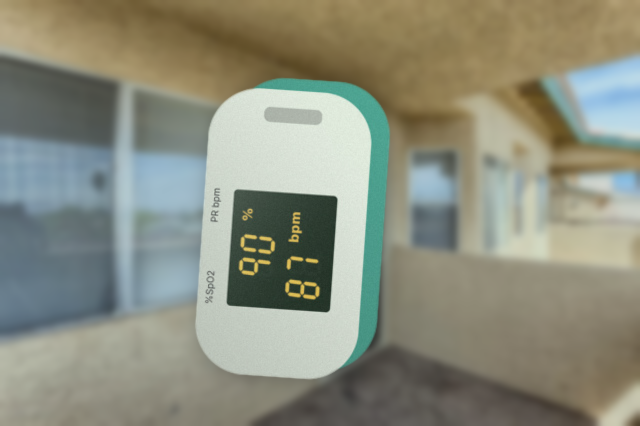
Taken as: 90 %
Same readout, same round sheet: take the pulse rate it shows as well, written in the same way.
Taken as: 87 bpm
